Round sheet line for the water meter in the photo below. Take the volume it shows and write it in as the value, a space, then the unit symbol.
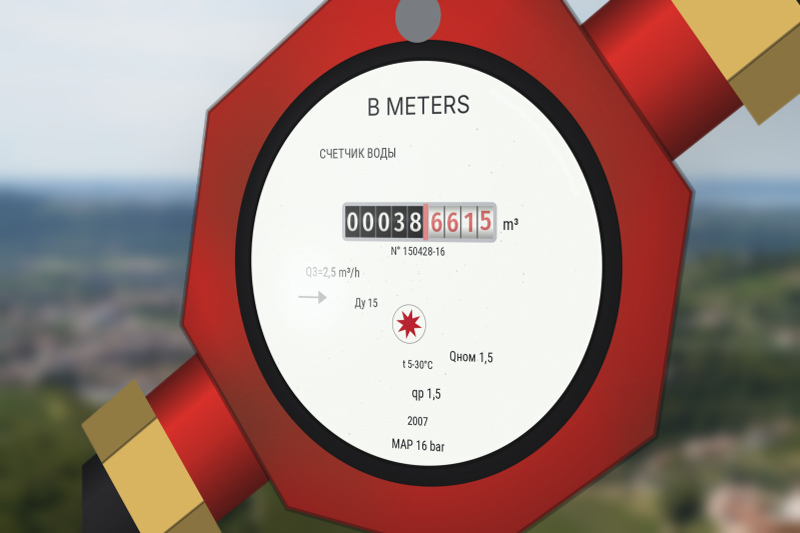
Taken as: 38.6615 m³
